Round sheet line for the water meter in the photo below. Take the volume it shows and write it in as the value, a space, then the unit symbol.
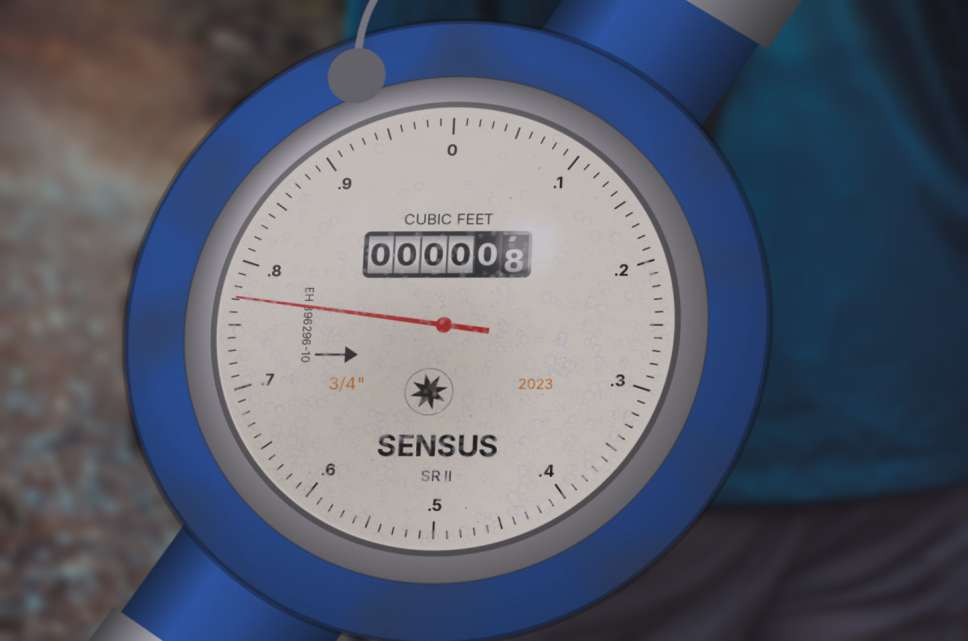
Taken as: 7.77 ft³
